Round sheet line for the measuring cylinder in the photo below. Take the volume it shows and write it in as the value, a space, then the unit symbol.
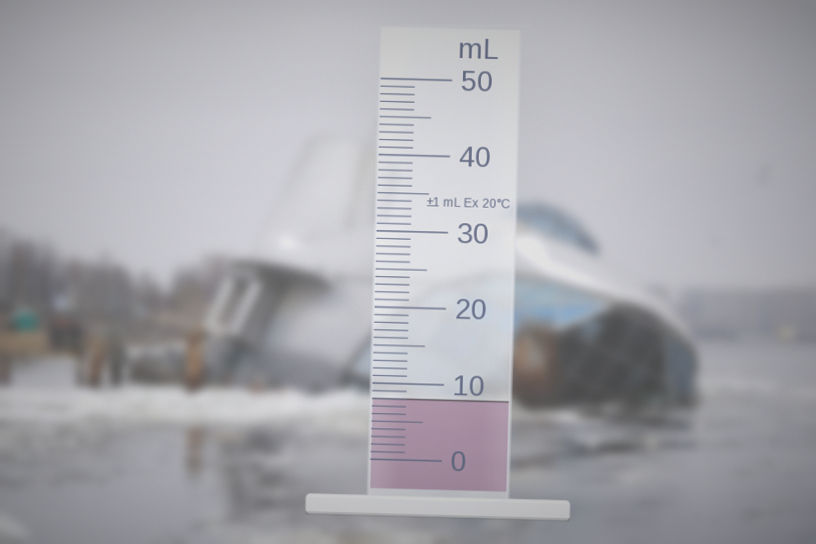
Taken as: 8 mL
